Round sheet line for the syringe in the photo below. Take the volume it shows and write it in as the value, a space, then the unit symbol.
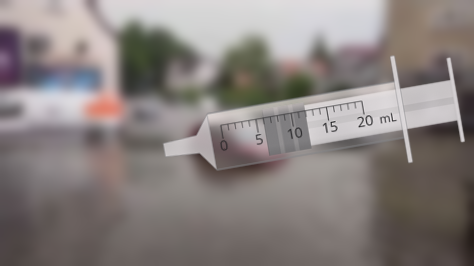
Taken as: 6 mL
